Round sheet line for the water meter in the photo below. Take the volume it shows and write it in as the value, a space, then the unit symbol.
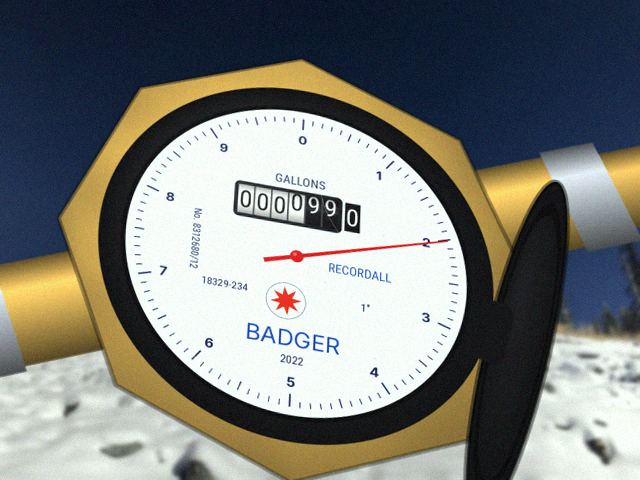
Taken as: 992.0 gal
